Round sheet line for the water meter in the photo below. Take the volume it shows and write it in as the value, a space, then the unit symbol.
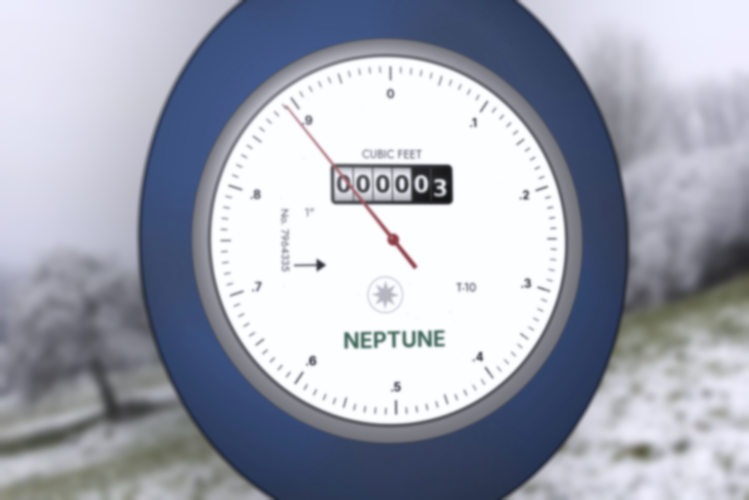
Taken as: 2.89 ft³
